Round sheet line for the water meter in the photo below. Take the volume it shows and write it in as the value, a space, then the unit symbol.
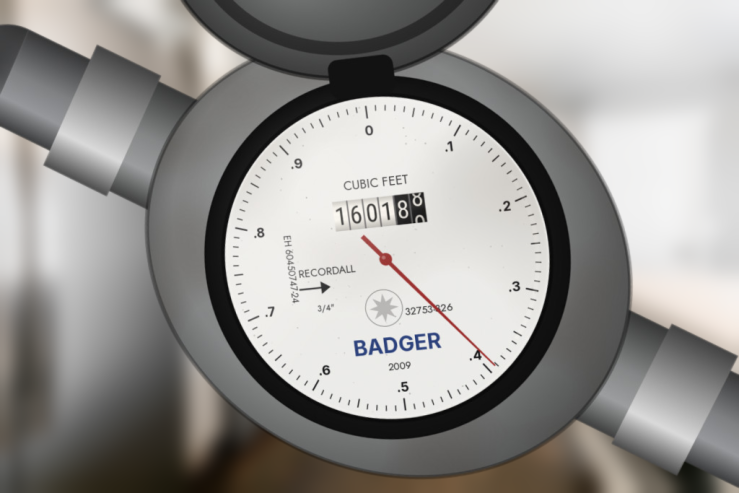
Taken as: 160188.39 ft³
